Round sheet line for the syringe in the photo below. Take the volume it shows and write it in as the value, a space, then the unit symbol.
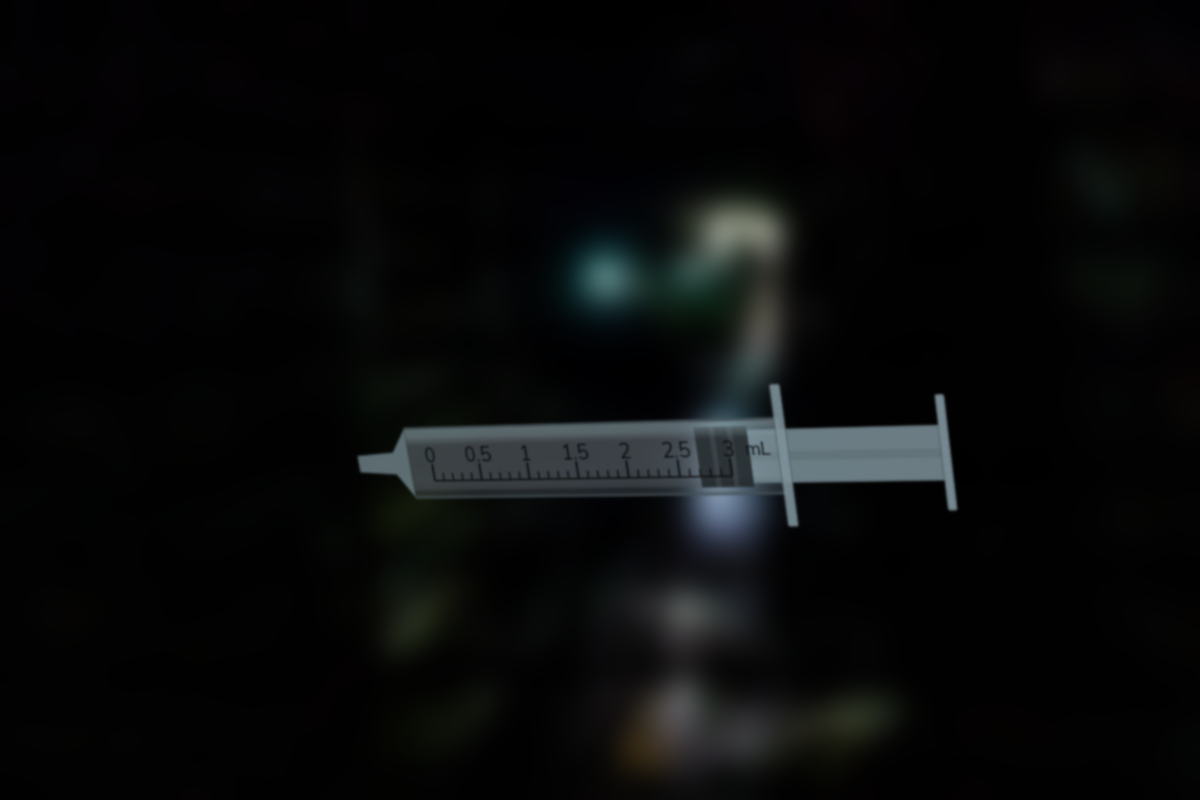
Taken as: 2.7 mL
